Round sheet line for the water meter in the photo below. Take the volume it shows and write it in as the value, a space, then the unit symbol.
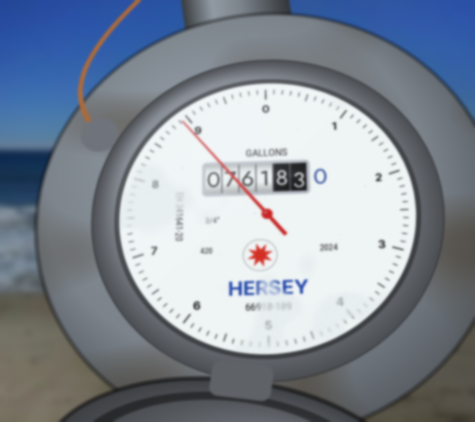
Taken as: 761828.9 gal
